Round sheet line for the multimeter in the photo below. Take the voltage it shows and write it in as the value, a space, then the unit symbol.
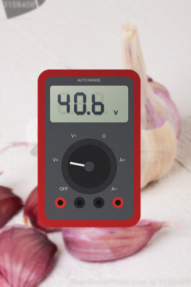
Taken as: 40.6 V
